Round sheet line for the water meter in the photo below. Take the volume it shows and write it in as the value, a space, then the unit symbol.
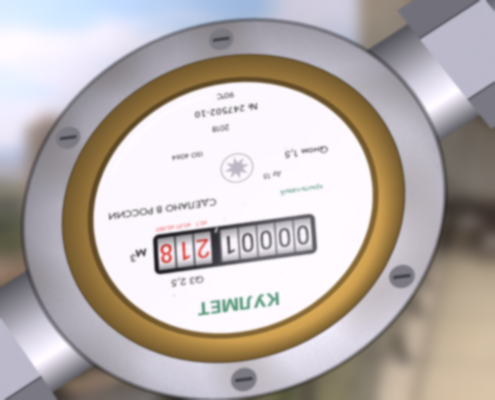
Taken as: 1.218 m³
